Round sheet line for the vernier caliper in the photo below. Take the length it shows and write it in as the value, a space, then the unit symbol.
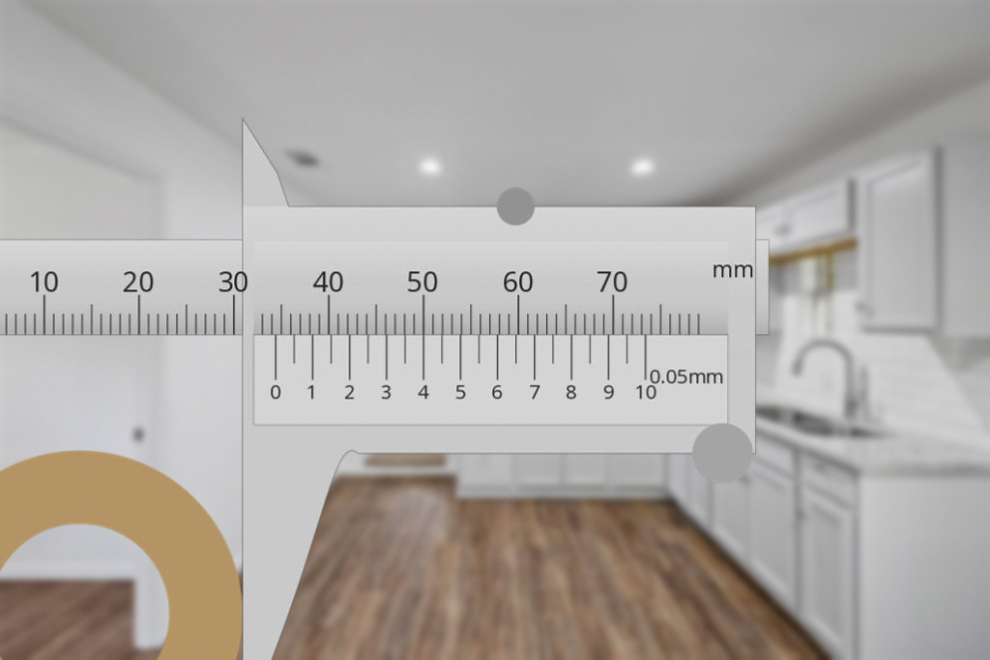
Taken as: 34.4 mm
